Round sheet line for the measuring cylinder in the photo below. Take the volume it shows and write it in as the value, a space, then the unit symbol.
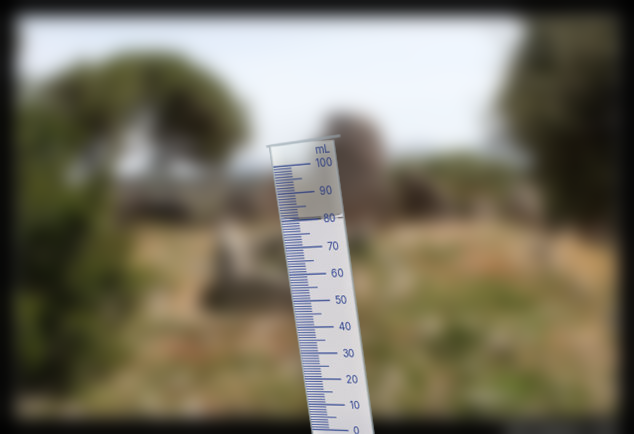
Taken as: 80 mL
